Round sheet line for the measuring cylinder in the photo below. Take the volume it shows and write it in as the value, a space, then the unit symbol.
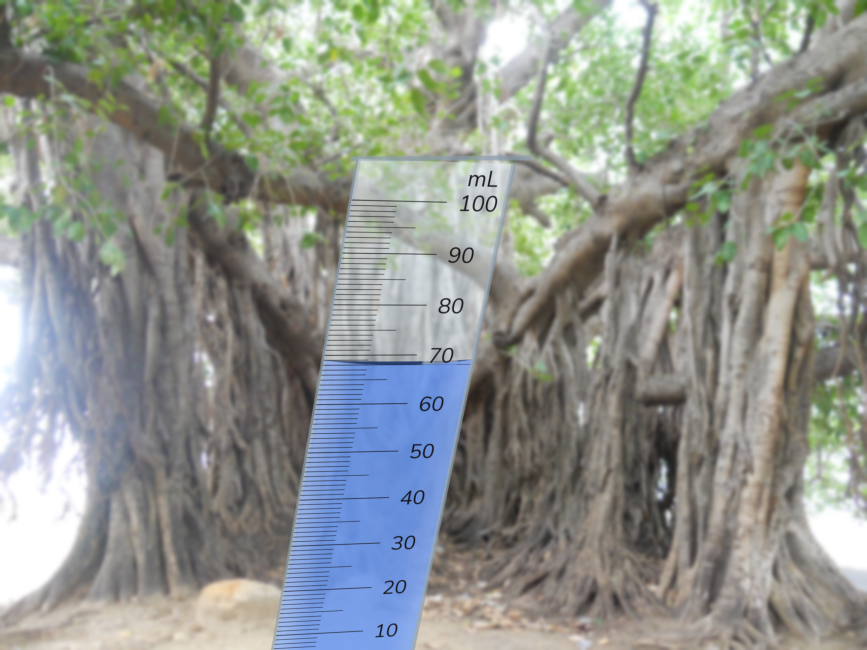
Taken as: 68 mL
